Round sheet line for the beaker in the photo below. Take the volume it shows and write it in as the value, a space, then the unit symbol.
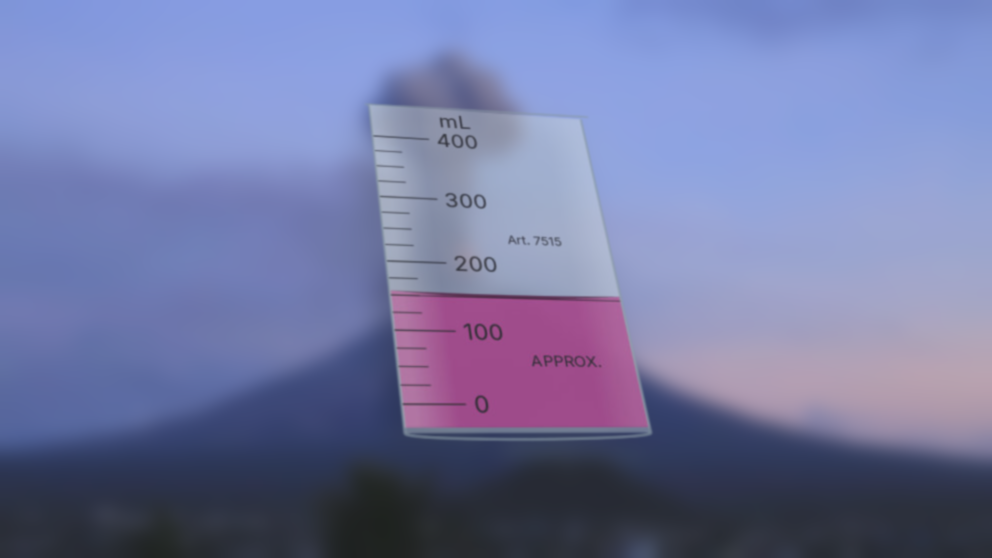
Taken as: 150 mL
